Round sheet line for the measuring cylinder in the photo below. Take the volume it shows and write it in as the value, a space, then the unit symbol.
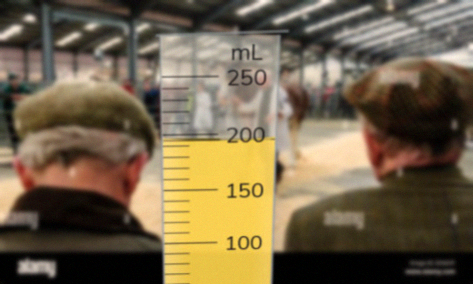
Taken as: 195 mL
